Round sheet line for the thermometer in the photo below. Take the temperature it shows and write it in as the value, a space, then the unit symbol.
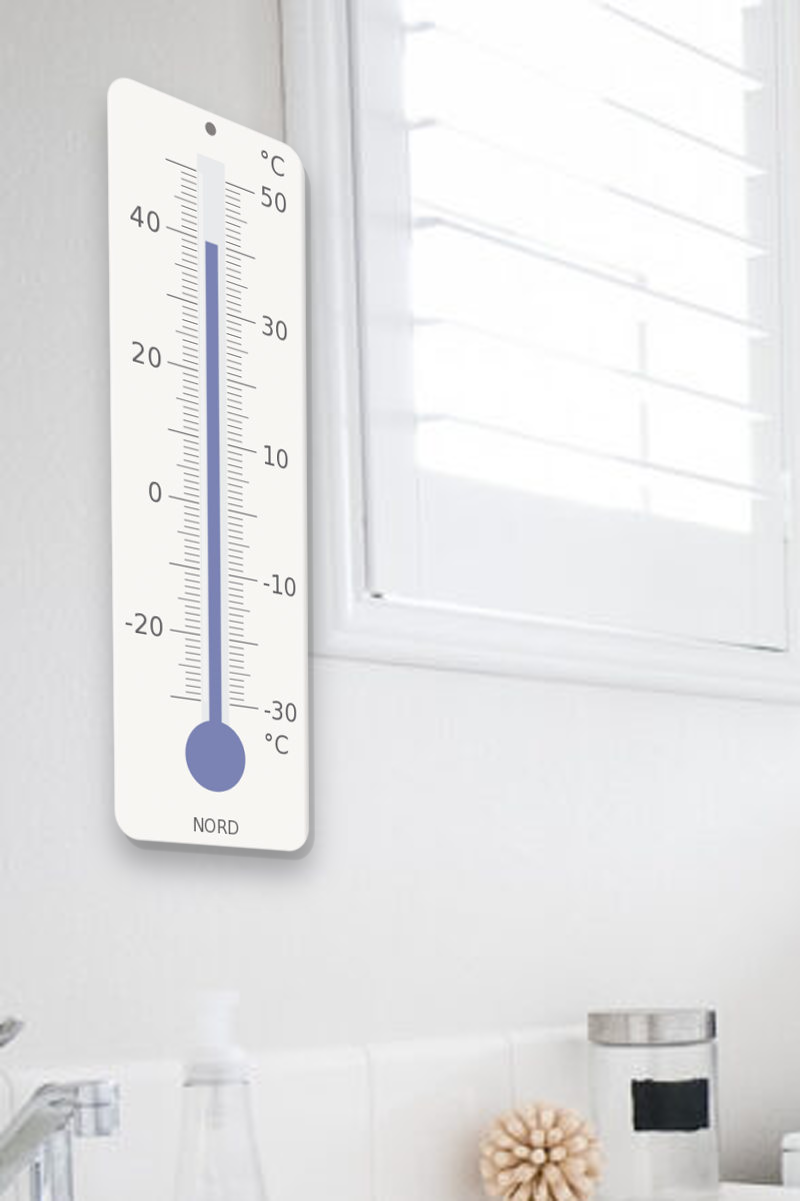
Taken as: 40 °C
